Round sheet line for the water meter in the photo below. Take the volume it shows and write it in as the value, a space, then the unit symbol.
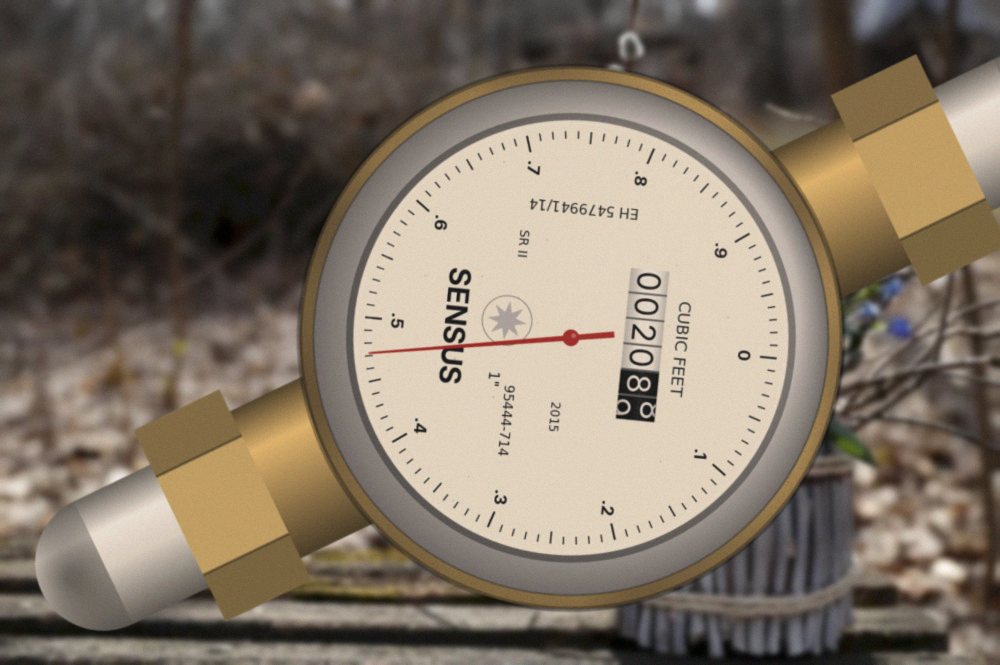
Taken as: 2088.47 ft³
